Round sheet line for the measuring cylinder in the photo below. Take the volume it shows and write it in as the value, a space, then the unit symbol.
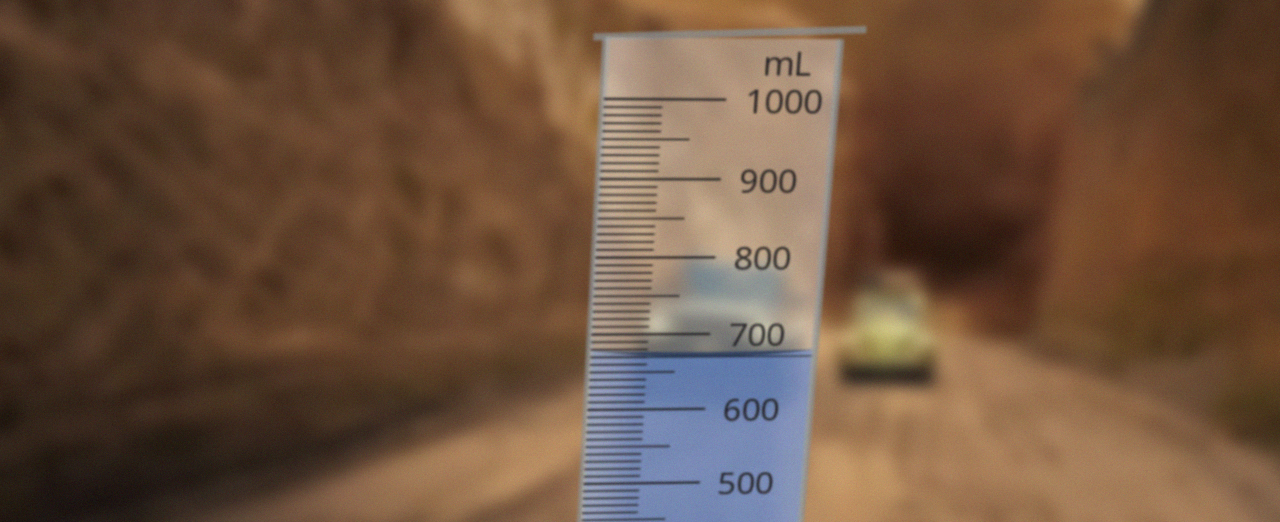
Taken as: 670 mL
